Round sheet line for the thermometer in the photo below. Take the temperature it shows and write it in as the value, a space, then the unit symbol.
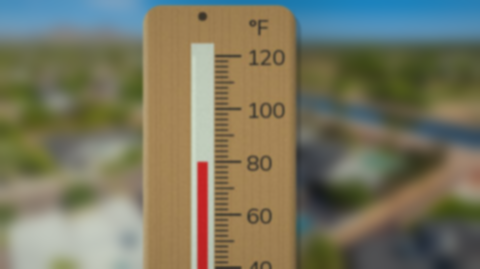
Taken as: 80 °F
